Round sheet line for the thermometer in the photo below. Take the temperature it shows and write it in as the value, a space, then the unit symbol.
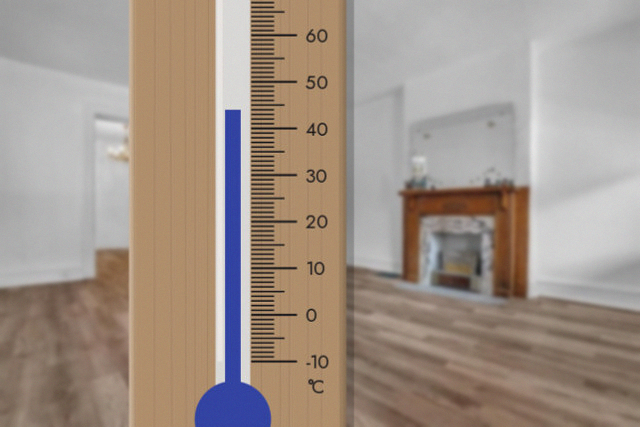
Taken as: 44 °C
